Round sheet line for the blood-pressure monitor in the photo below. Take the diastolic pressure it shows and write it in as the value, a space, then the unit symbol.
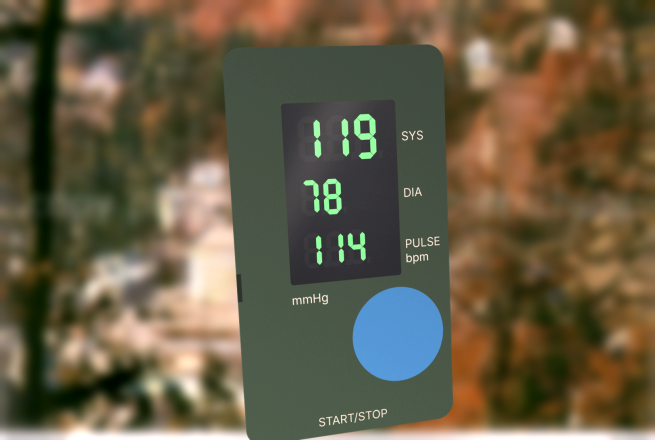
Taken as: 78 mmHg
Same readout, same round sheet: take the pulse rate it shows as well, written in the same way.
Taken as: 114 bpm
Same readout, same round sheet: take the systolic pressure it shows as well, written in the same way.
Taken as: 119 mmHg
